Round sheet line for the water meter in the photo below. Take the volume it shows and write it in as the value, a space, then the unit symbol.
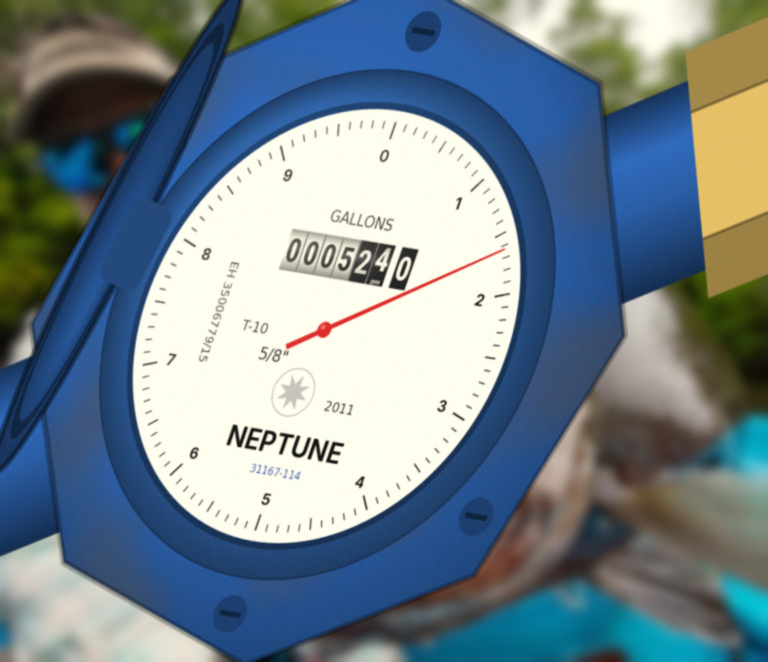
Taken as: 5241.6 gal
